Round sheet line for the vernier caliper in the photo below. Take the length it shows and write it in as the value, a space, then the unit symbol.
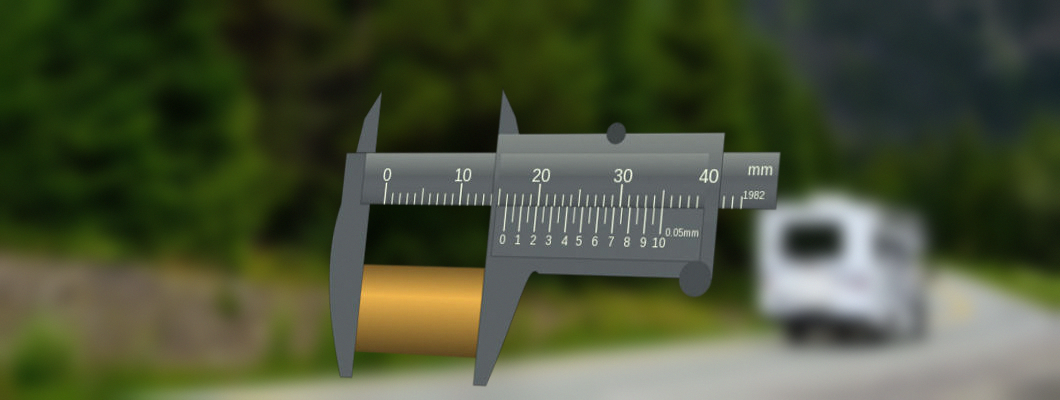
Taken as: 16.0 mm
